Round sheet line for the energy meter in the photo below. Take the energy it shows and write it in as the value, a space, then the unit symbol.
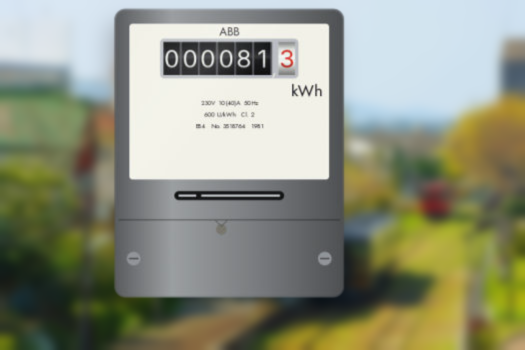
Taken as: 81.3 kWh
